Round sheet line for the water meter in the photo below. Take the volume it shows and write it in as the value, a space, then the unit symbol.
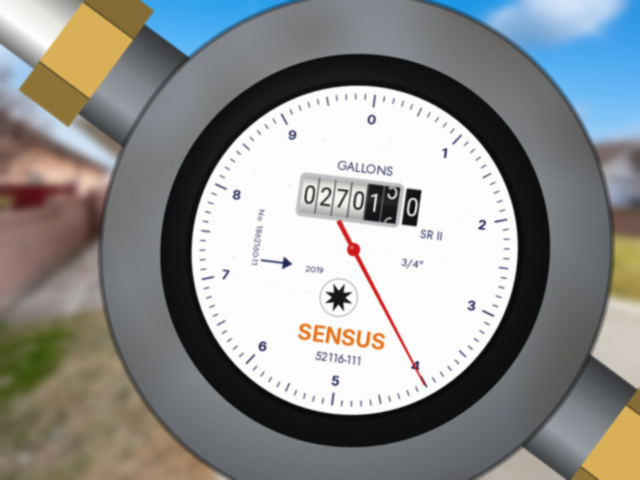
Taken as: 270154.0 gal
